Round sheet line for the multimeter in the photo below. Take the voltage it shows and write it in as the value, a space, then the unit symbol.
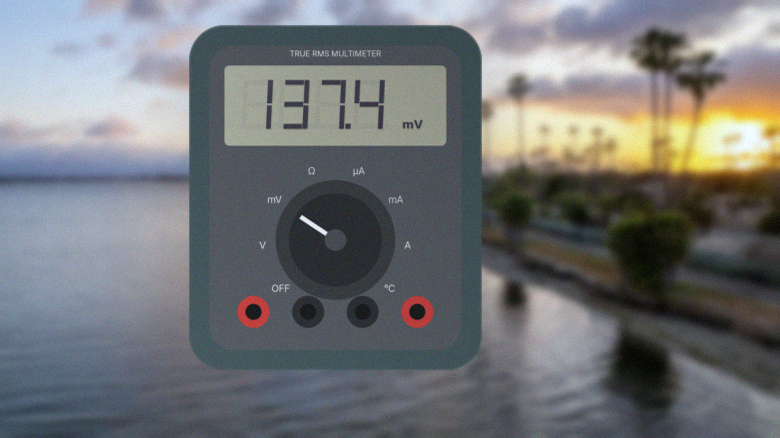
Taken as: 137.4 mV
